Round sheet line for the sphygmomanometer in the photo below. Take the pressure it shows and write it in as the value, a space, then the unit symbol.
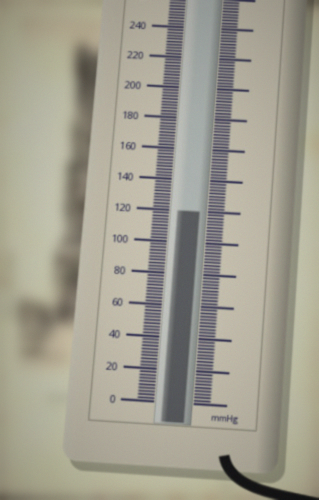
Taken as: 120 mmHg
